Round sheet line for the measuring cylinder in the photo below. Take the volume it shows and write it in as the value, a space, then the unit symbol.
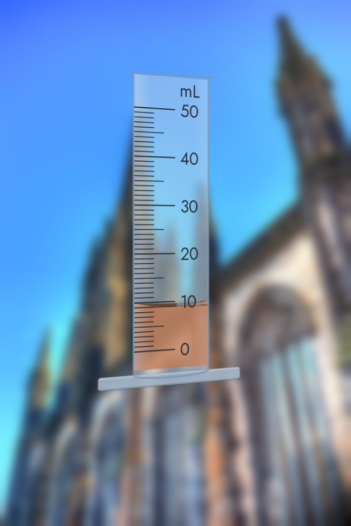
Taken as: 9 mL
